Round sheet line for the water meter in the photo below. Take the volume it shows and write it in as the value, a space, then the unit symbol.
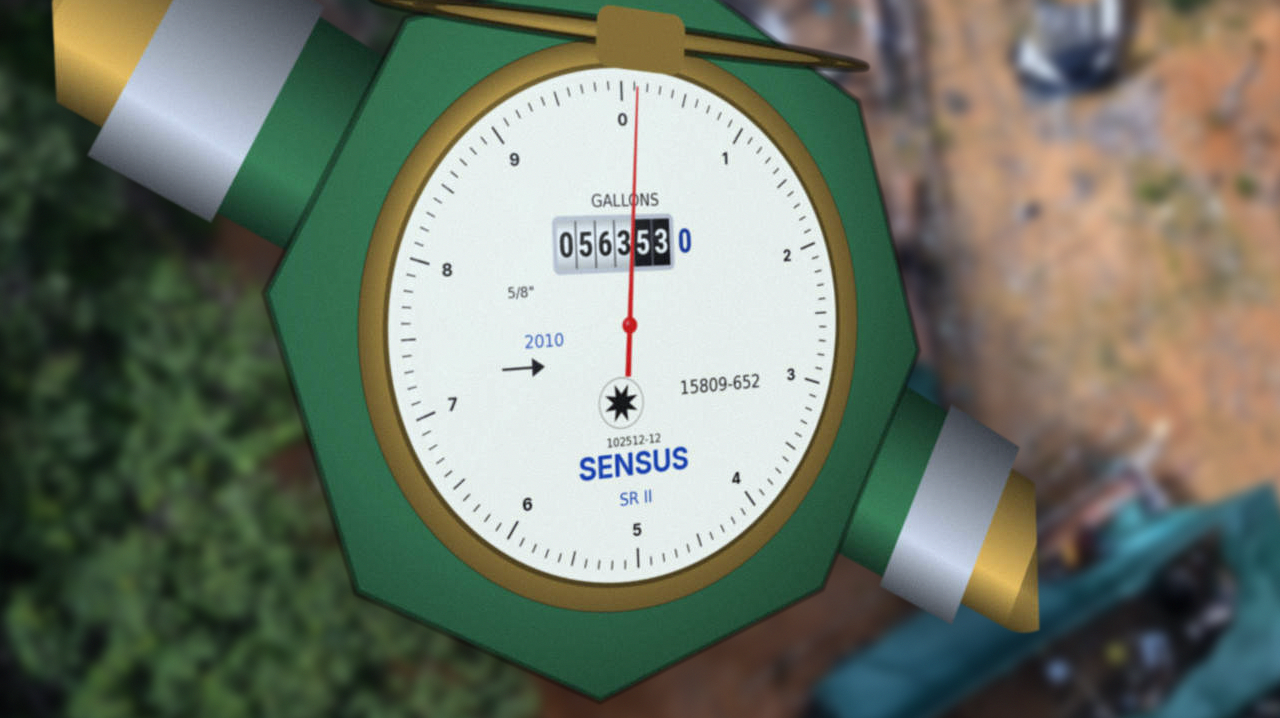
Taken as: 563530.1 gal
